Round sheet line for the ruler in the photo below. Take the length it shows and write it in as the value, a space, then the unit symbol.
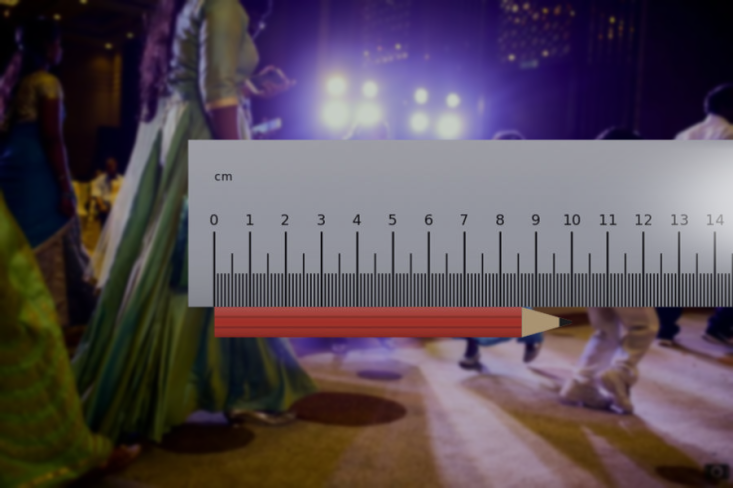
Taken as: 10 cm
